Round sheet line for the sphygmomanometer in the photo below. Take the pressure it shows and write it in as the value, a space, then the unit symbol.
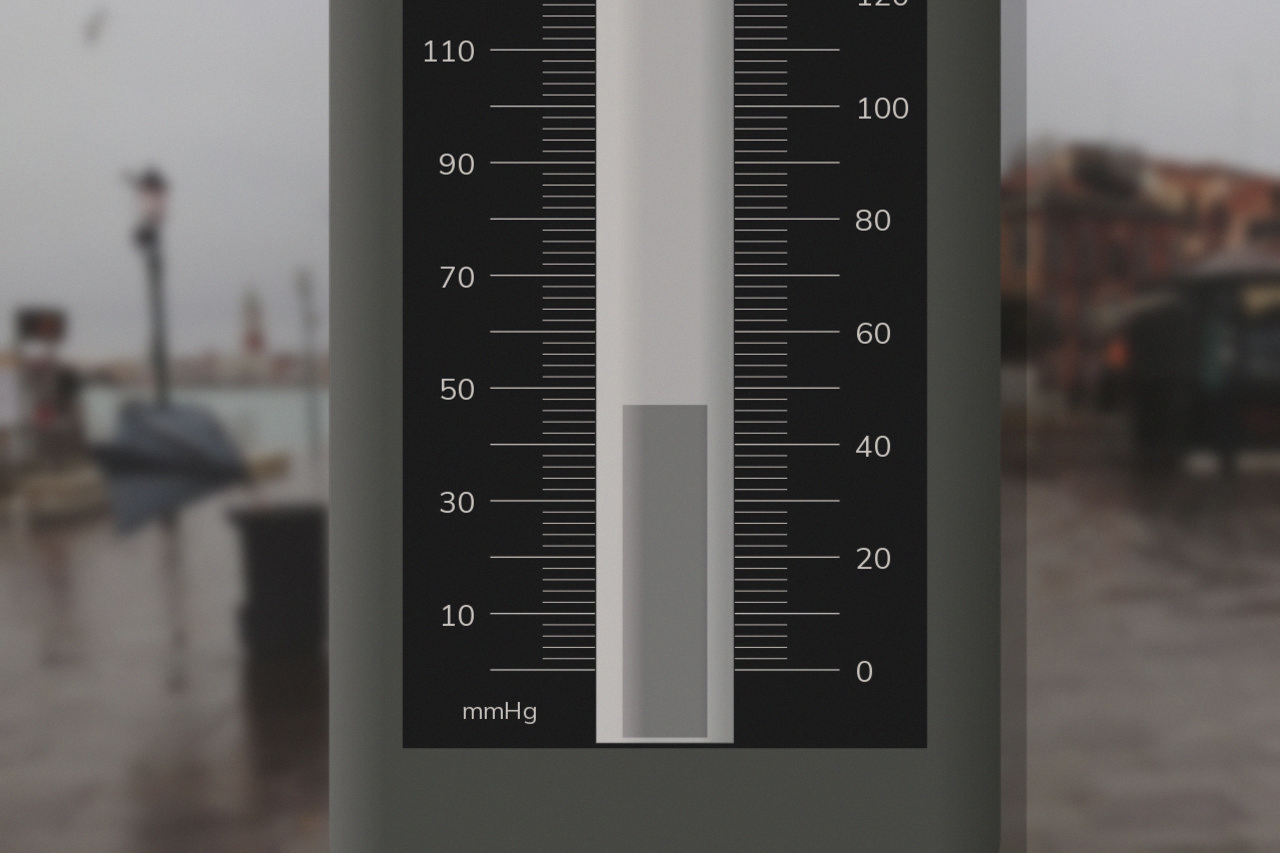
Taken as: 47 mmHg
